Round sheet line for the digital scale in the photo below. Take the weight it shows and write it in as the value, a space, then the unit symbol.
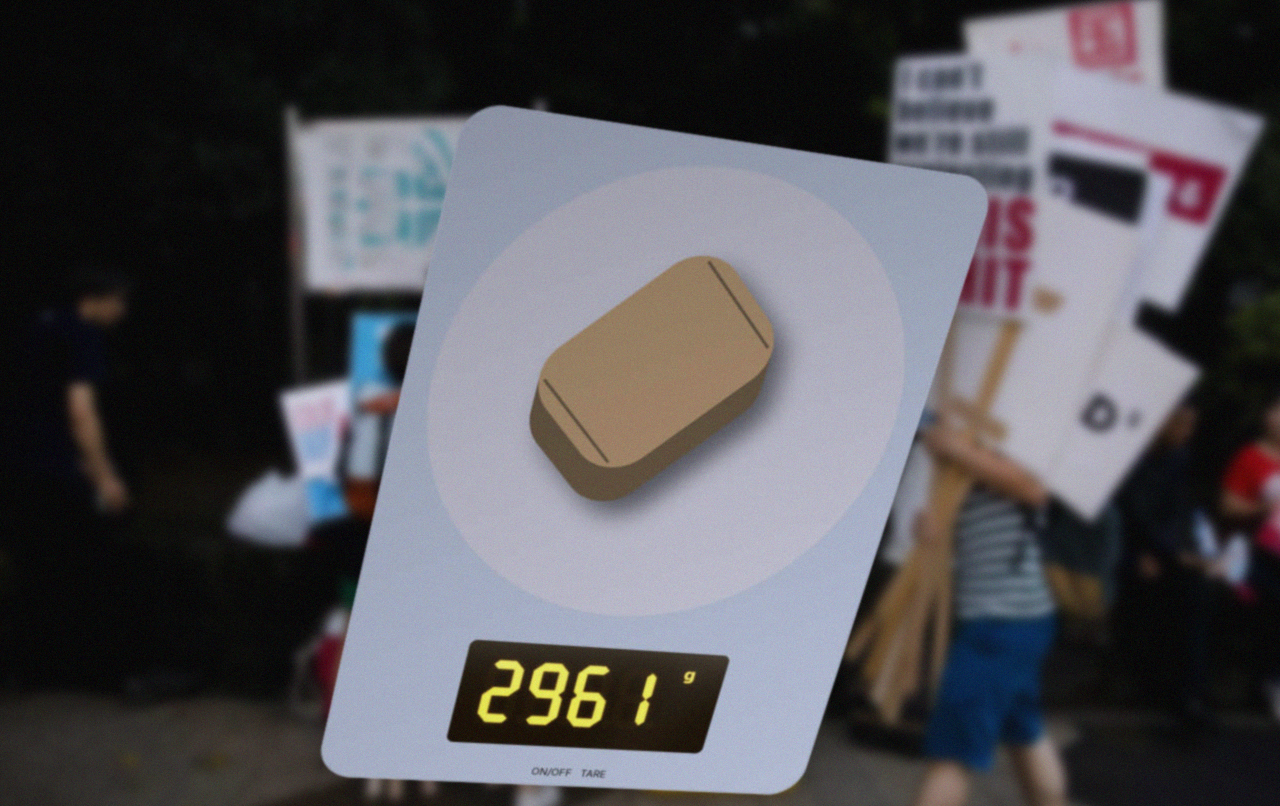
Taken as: 2961 g
